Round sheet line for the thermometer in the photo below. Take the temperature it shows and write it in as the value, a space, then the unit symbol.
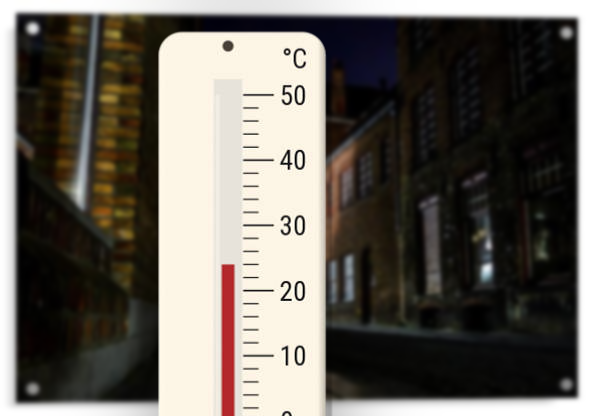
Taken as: 24 °C
